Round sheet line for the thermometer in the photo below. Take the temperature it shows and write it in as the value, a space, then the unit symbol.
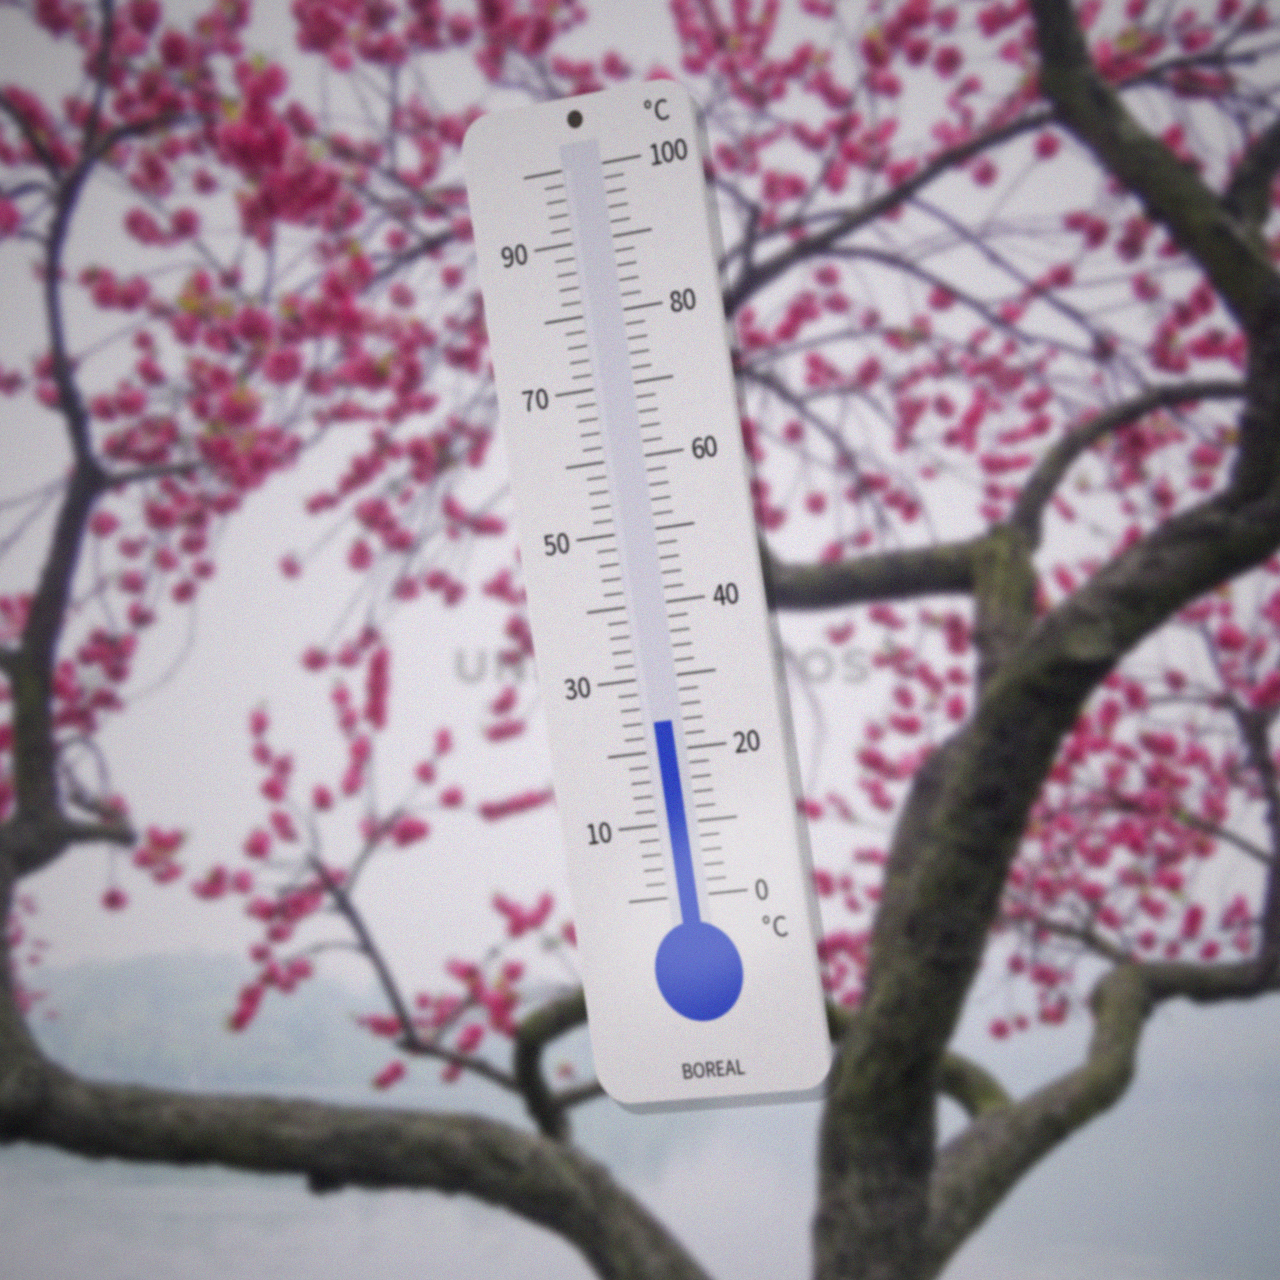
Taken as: 24 °C
